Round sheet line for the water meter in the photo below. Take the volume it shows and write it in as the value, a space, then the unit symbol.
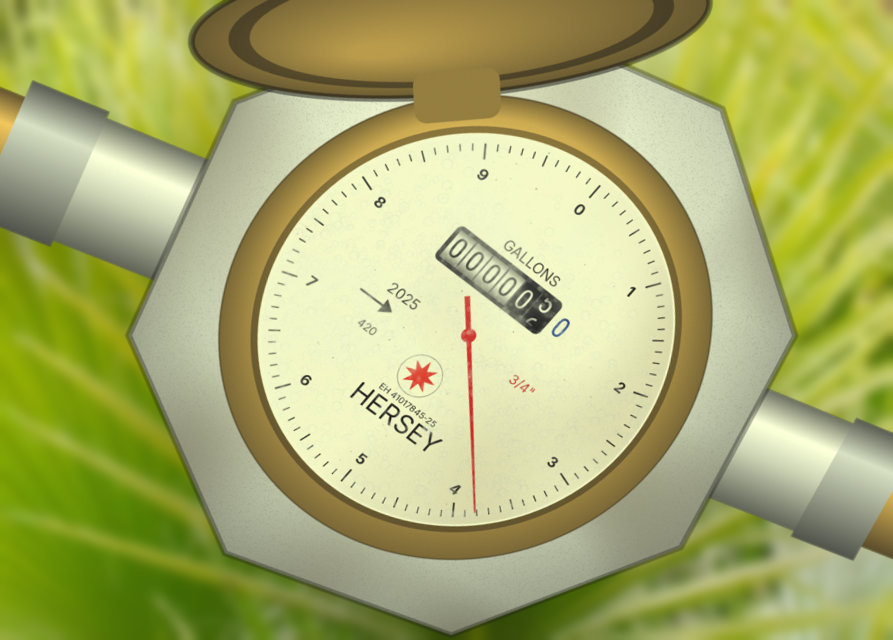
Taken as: 53.8 gal
